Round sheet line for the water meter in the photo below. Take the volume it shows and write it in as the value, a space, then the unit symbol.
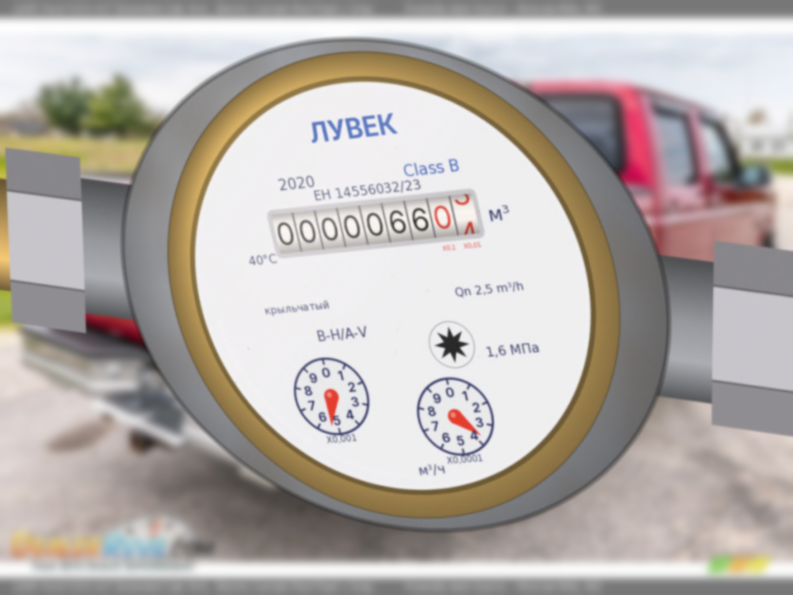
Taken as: 66.0353 m³
